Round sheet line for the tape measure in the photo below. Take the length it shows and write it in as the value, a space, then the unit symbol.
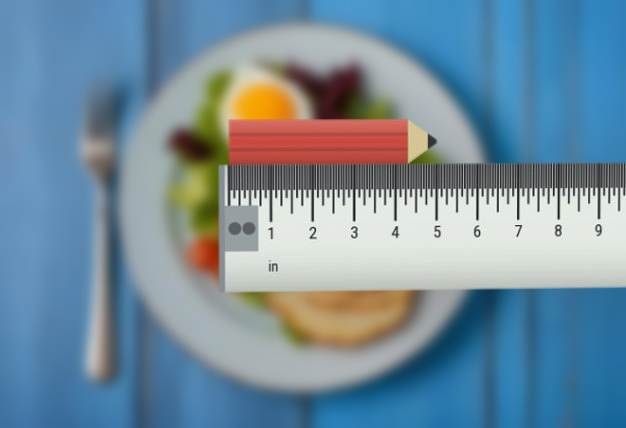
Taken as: 5 in
